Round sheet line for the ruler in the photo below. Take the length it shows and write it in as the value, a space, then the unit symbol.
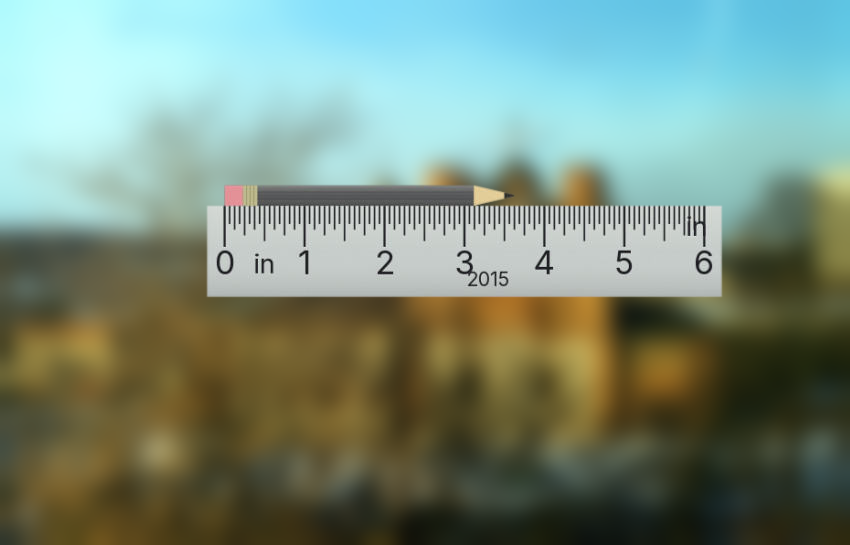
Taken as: 3.625 in
